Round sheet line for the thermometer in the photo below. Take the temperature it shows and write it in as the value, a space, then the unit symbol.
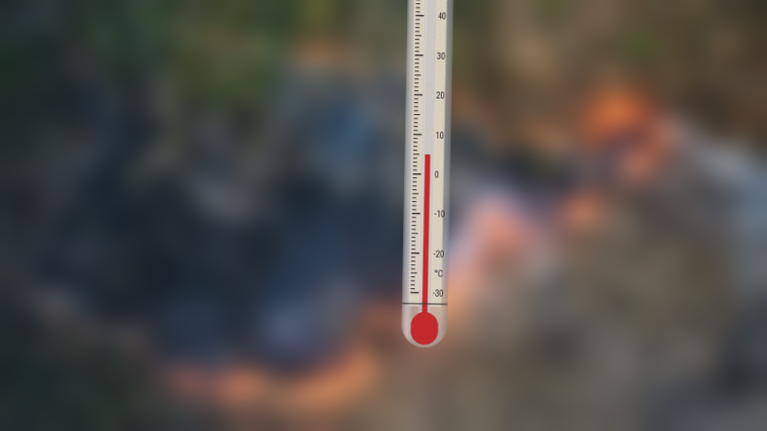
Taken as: 5 °C
